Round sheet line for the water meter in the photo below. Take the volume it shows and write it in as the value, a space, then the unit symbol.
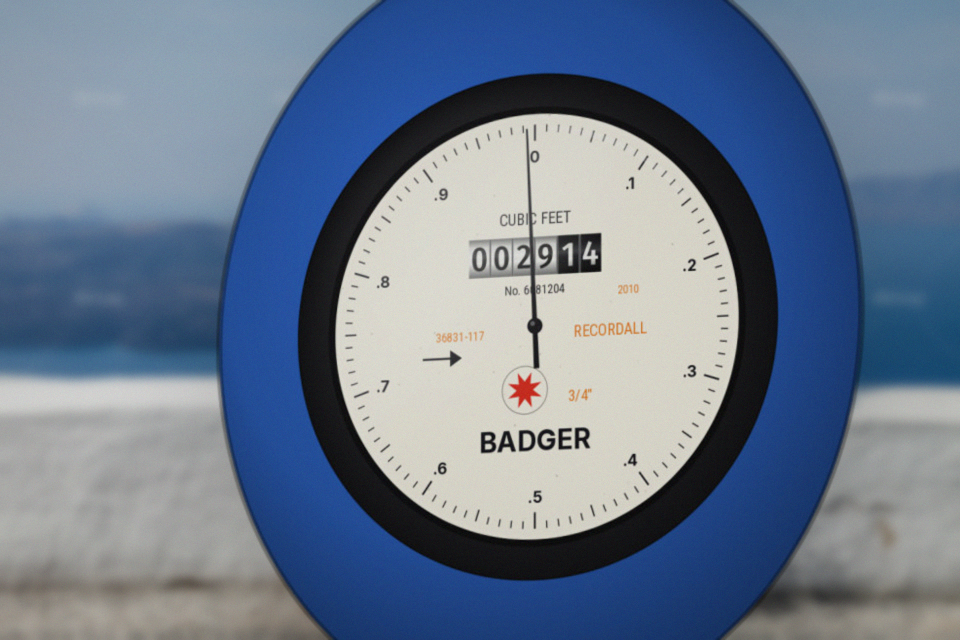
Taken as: 2913.99 ft³
